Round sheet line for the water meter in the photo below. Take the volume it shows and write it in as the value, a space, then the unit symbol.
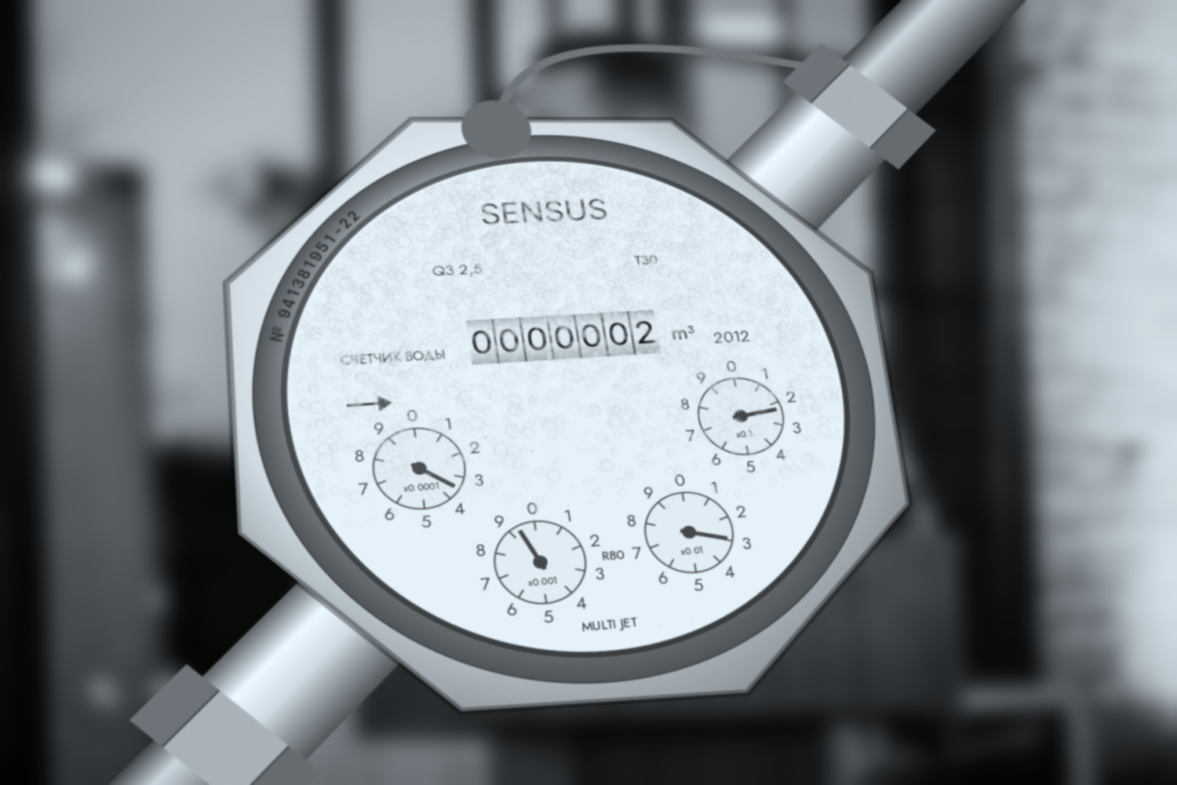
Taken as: 2.2293 m³
